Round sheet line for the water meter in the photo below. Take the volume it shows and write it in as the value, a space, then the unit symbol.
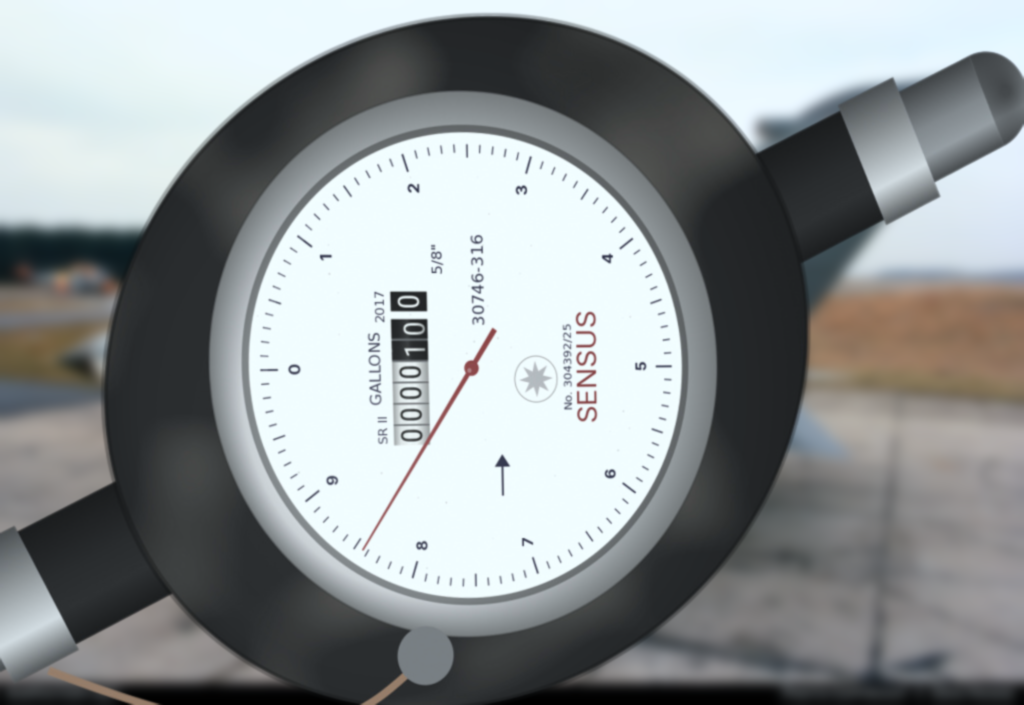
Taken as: 98.4 gal
